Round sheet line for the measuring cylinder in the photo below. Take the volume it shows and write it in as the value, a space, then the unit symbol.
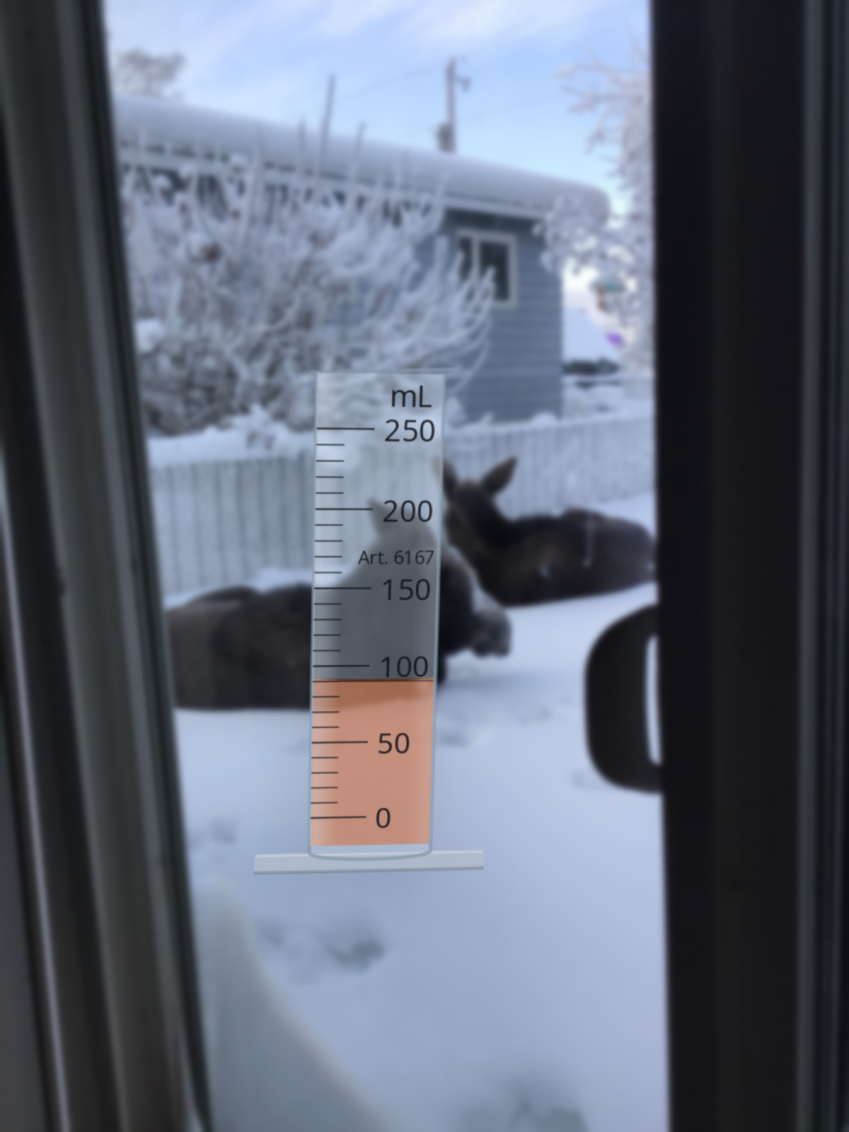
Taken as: 90 mL
